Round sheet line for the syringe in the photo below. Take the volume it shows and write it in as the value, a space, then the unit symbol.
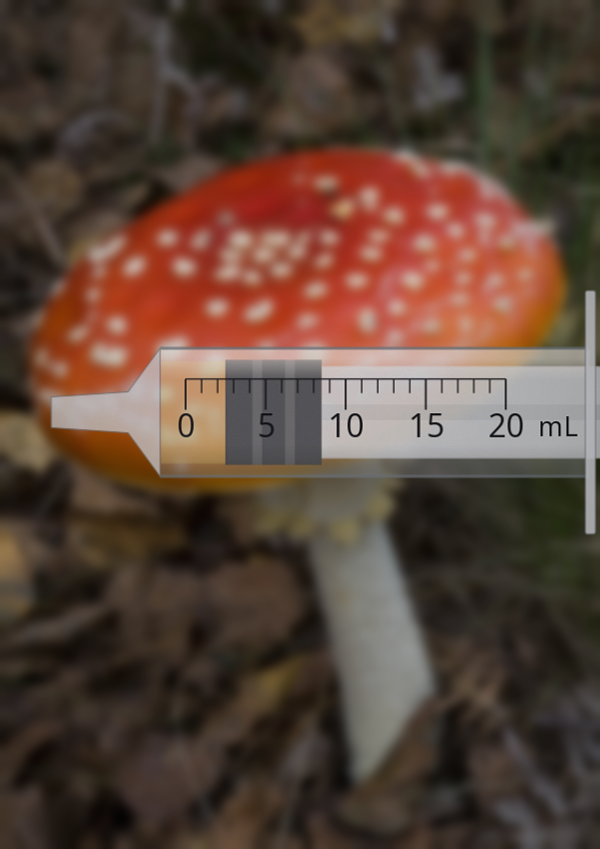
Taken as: 2.5 mL
